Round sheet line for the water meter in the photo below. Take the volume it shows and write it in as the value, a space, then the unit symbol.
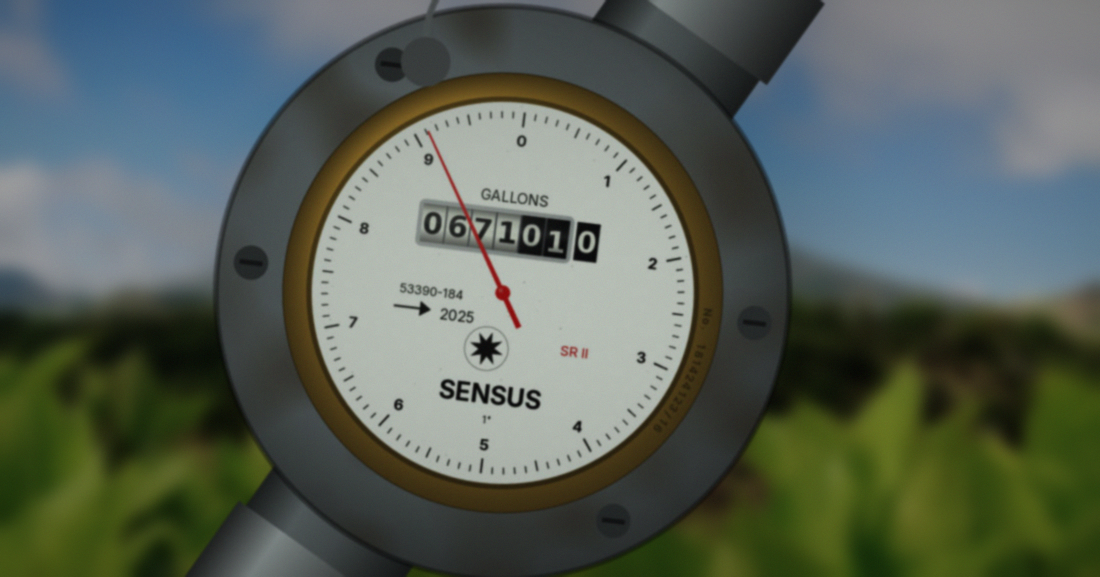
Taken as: 671009.1 gal
